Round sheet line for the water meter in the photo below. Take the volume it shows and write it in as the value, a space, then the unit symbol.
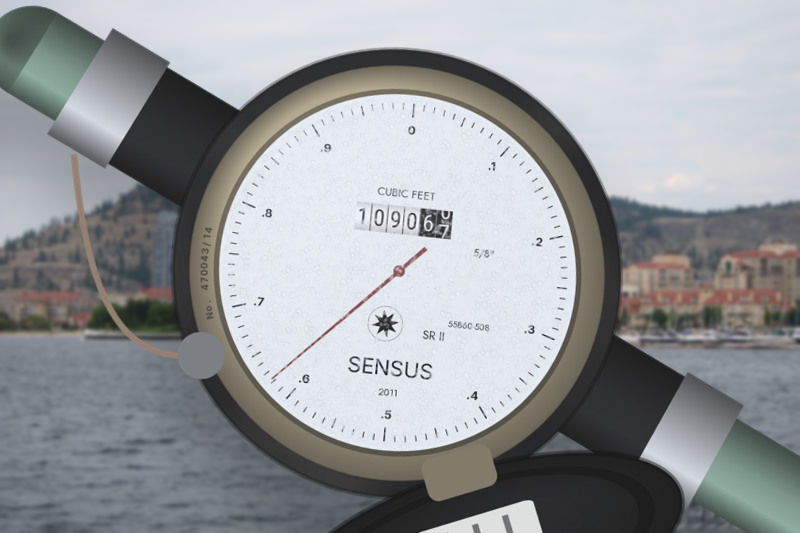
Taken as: 109066.62 ft³
